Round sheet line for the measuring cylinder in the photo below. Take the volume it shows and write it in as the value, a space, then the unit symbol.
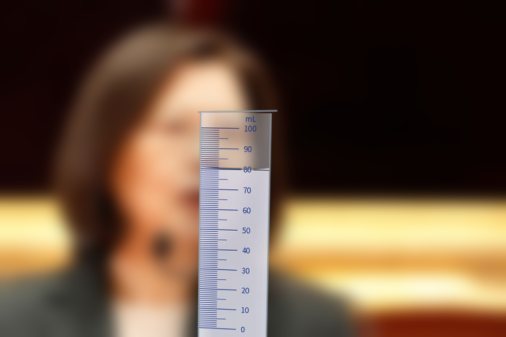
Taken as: 80 mL
